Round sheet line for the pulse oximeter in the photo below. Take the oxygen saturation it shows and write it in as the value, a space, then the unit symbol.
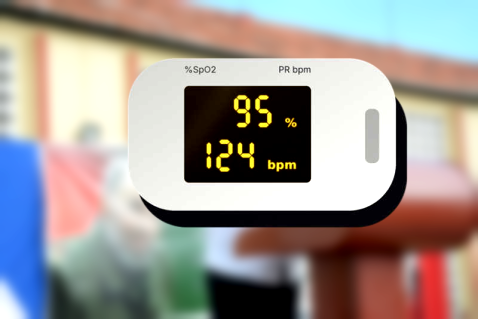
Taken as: 95 %
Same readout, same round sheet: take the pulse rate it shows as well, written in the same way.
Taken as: 124 bpm
